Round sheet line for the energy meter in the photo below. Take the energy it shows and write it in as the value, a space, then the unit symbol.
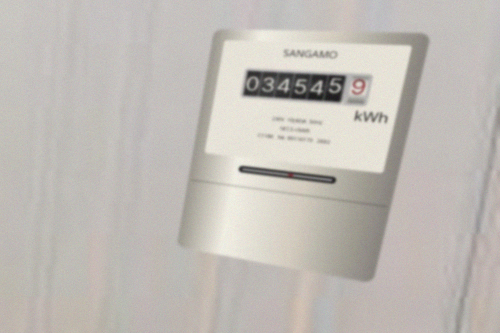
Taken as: 34545.9 kWh
